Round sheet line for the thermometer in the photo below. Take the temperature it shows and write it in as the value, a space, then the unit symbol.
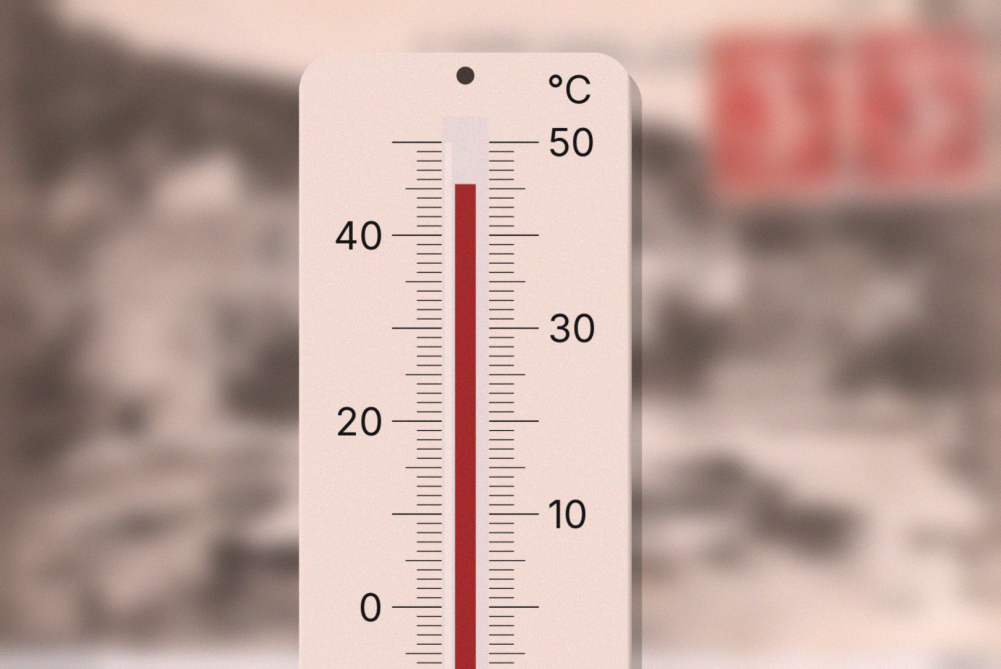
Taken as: 45.5 °C
